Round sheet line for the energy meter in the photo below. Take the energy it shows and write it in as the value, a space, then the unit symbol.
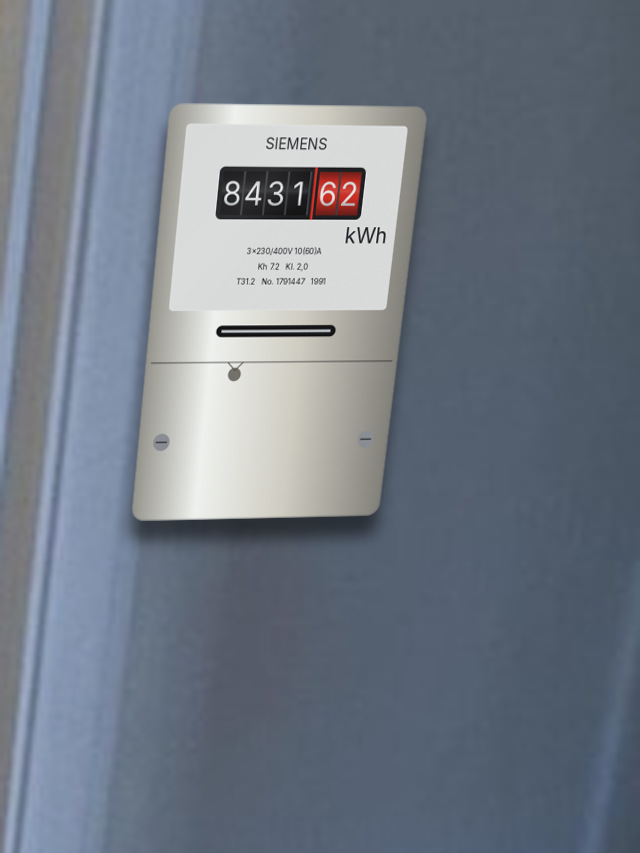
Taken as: 8431.62 kWh
